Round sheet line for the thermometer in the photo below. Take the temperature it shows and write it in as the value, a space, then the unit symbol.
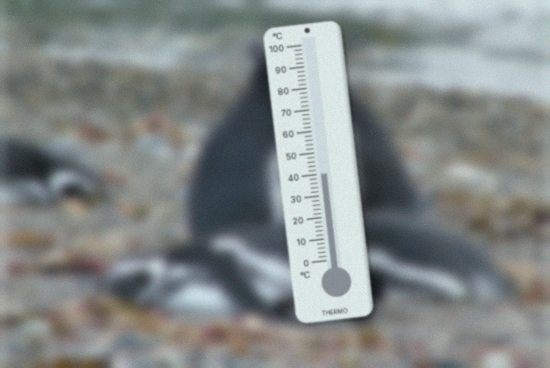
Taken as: 40 °C
